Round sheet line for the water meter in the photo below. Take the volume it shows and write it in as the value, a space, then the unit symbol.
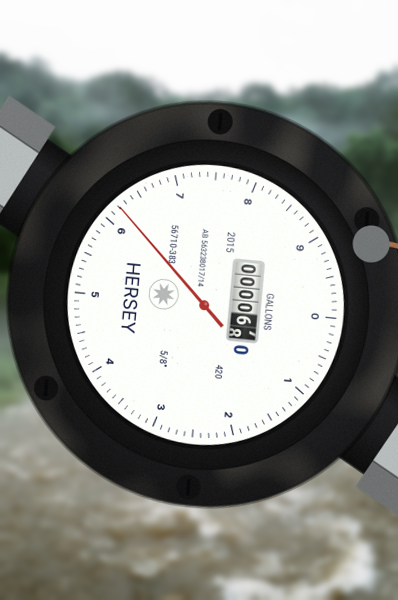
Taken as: 676.2 gal
